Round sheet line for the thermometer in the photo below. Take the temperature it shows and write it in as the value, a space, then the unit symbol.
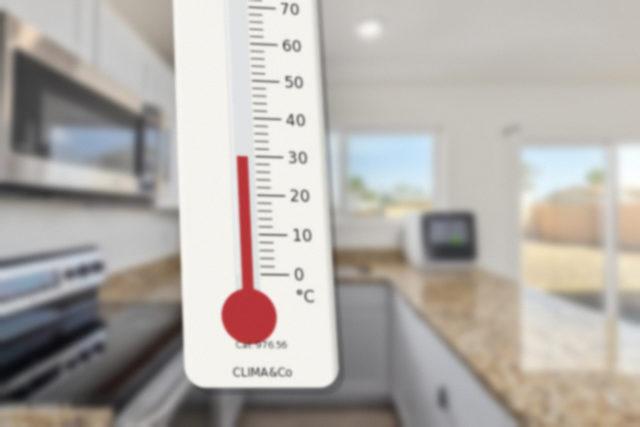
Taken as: 30 °C
